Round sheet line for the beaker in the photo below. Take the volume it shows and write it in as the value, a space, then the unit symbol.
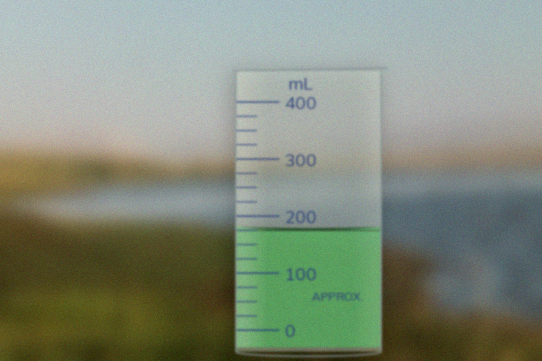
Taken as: 175 mL
